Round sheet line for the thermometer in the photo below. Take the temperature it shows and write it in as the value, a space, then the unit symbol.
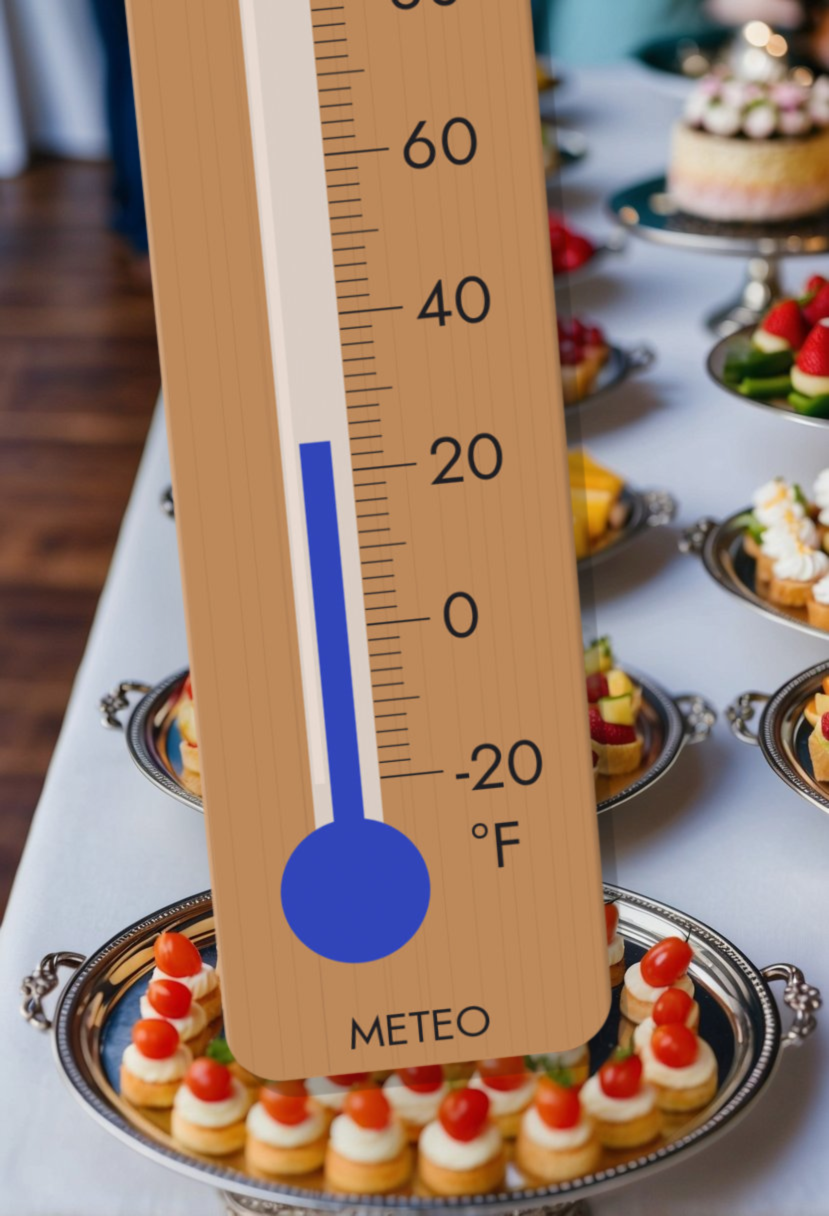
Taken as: 24 °F
